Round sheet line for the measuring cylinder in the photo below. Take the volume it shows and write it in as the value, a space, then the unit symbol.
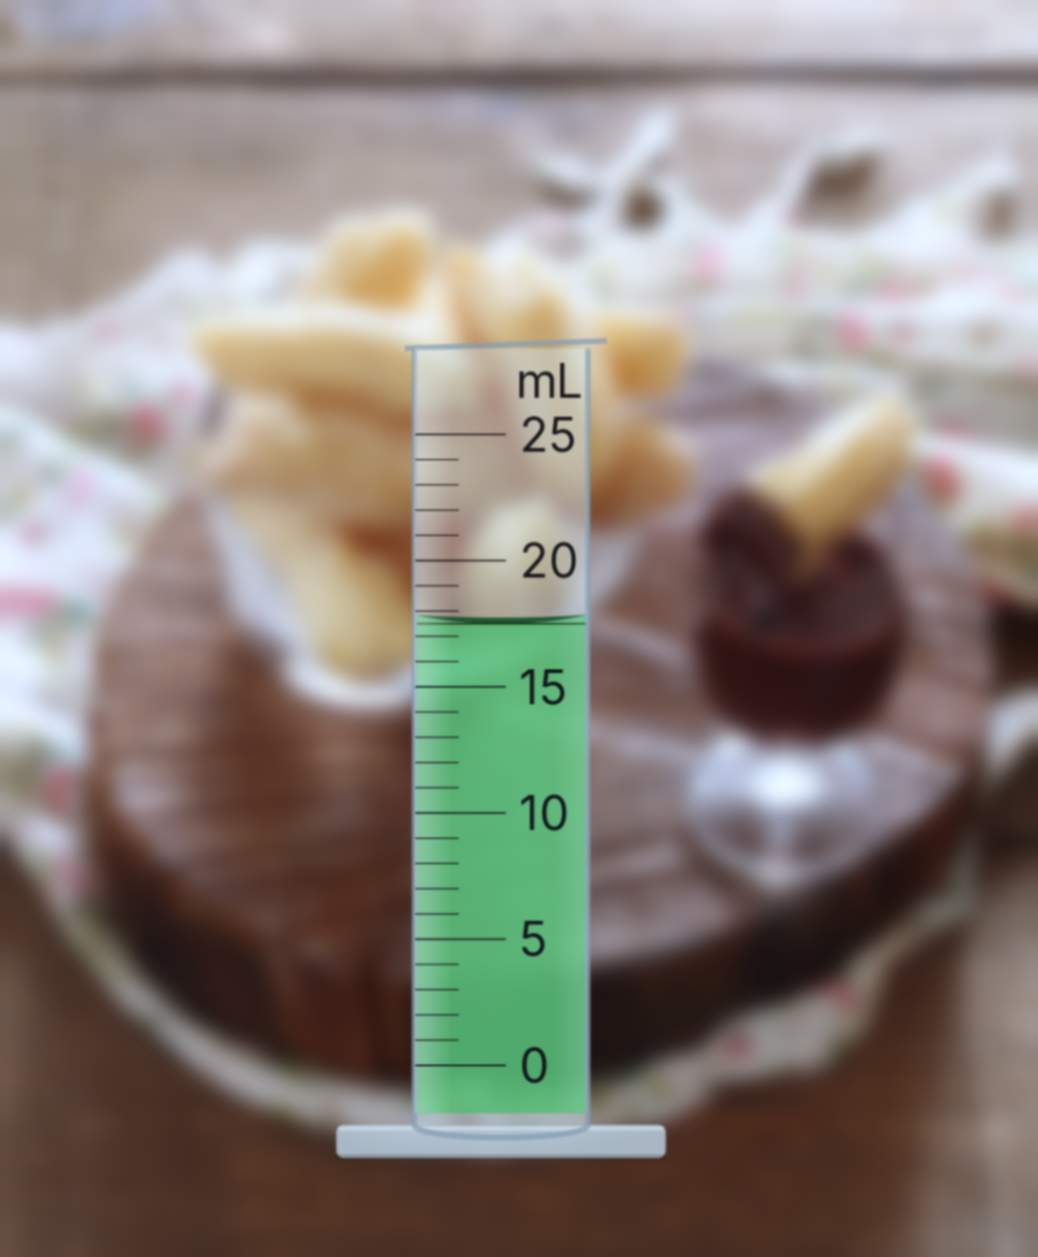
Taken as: 17.5 mL
